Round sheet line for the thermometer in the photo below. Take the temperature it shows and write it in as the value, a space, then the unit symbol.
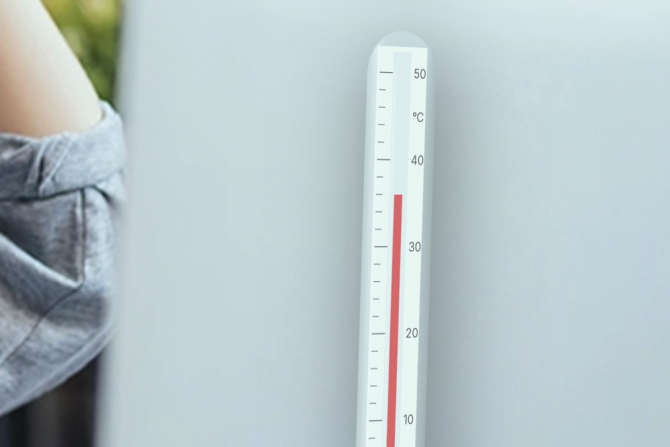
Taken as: 36 °C
